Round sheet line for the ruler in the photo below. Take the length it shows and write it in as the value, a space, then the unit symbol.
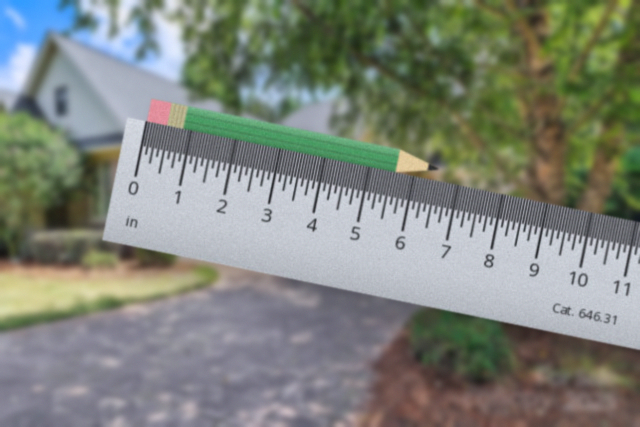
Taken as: 6.5 in
